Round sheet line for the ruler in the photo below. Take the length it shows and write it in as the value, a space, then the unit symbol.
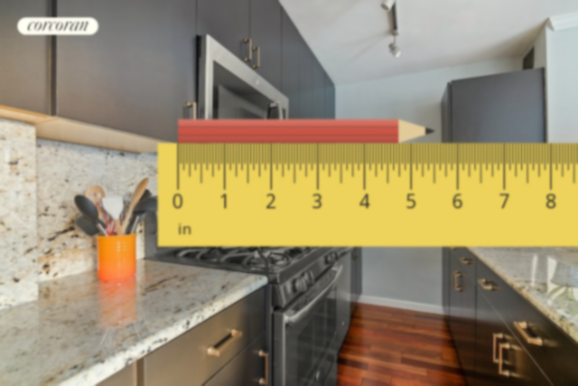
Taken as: 5.5 in
